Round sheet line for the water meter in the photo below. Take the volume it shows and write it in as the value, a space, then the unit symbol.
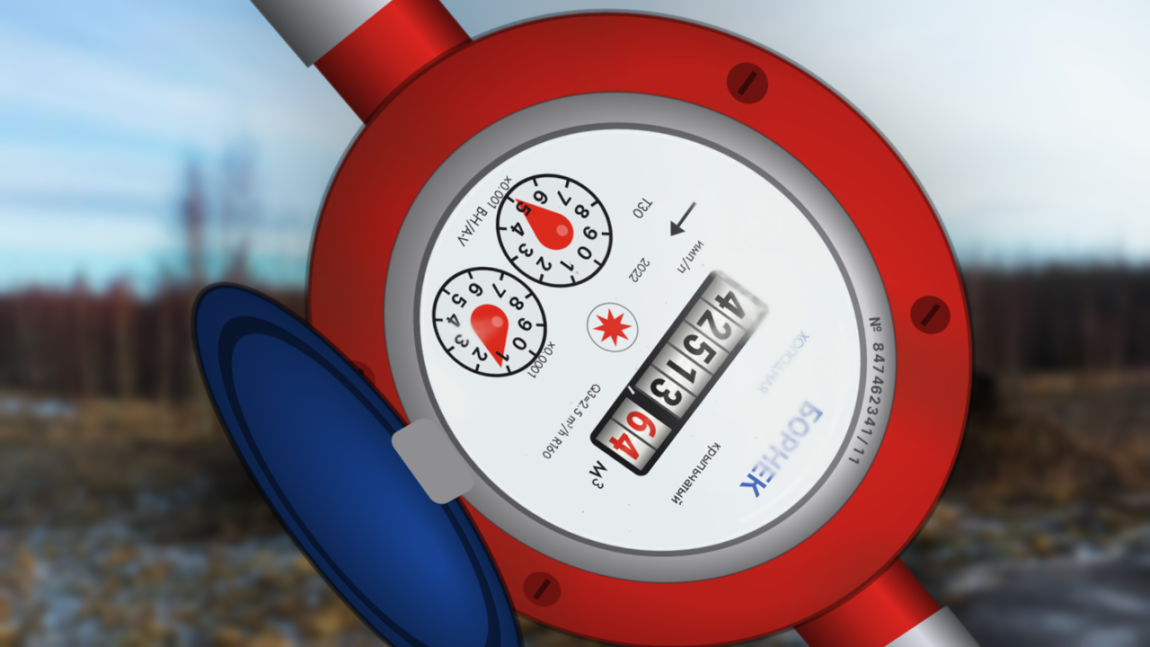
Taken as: 42513.6451 m³
